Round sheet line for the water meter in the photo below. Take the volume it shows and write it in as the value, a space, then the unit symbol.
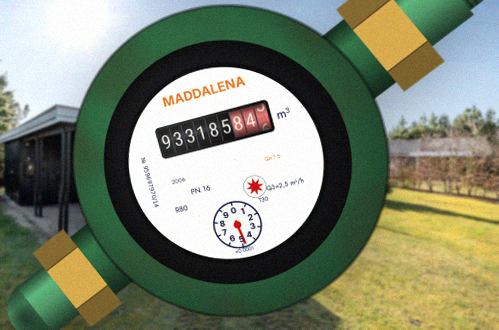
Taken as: 933185.8454 m³
